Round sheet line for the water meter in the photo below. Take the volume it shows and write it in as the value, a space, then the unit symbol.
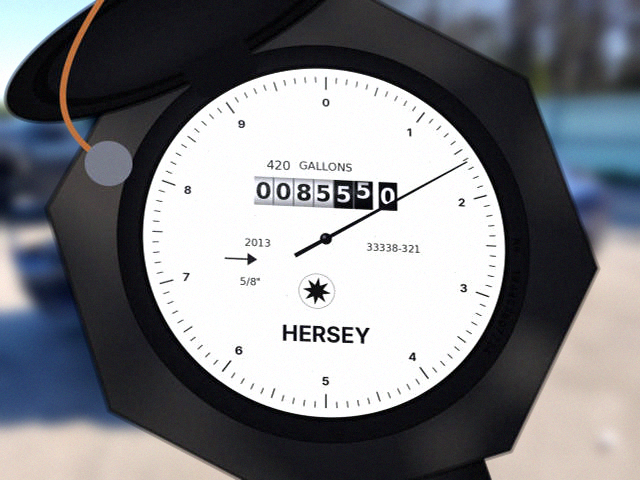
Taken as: 85551.6 gal
